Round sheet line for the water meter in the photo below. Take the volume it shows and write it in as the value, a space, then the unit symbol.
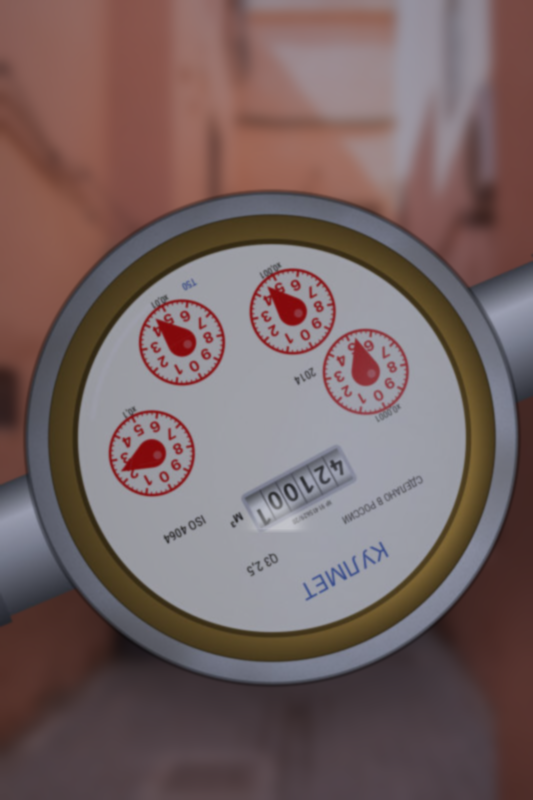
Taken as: 421001.2445 m³
